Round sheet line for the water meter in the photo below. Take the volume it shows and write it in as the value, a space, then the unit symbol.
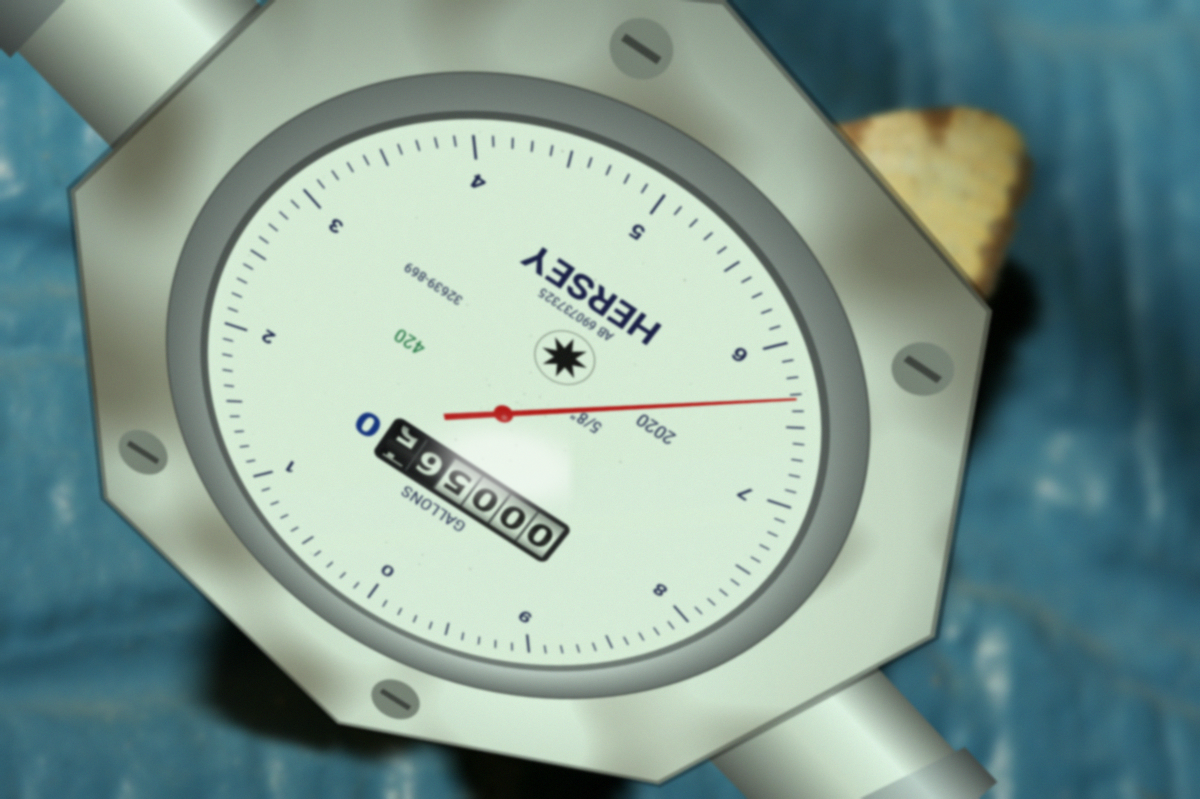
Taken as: 5646.3 gal
